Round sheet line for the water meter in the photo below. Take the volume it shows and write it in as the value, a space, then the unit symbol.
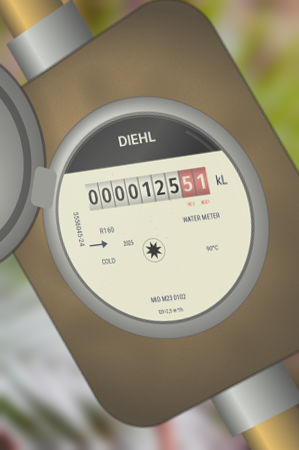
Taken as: 125.51 kL
